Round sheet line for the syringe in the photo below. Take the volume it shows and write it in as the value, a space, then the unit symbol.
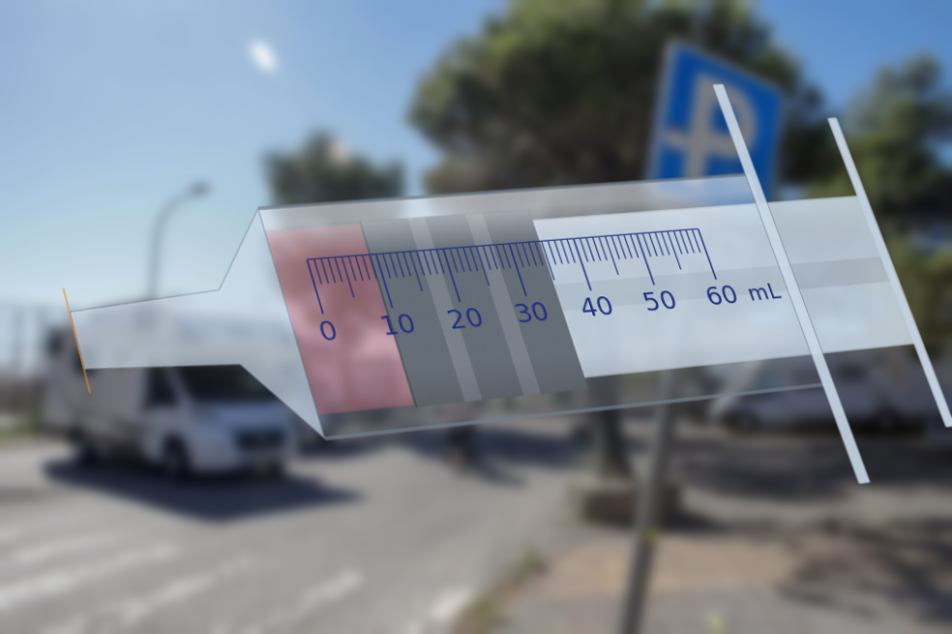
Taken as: 9 mL
